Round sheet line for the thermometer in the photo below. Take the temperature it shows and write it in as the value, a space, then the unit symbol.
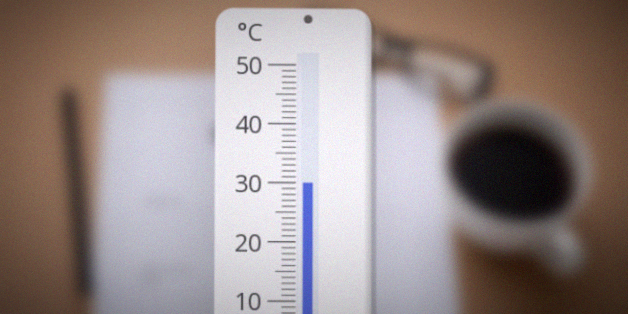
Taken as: 30 °C
